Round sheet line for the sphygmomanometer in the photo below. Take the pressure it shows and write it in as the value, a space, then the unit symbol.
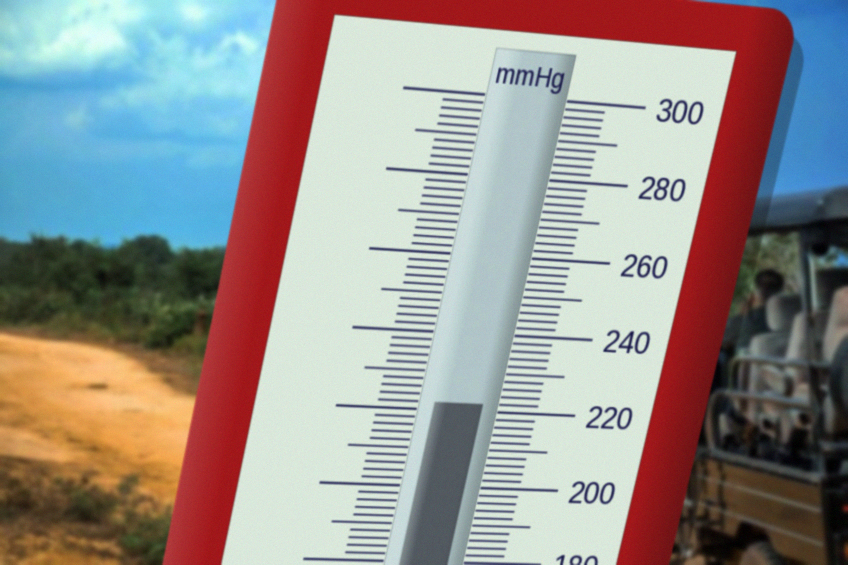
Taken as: 222 mmHg
